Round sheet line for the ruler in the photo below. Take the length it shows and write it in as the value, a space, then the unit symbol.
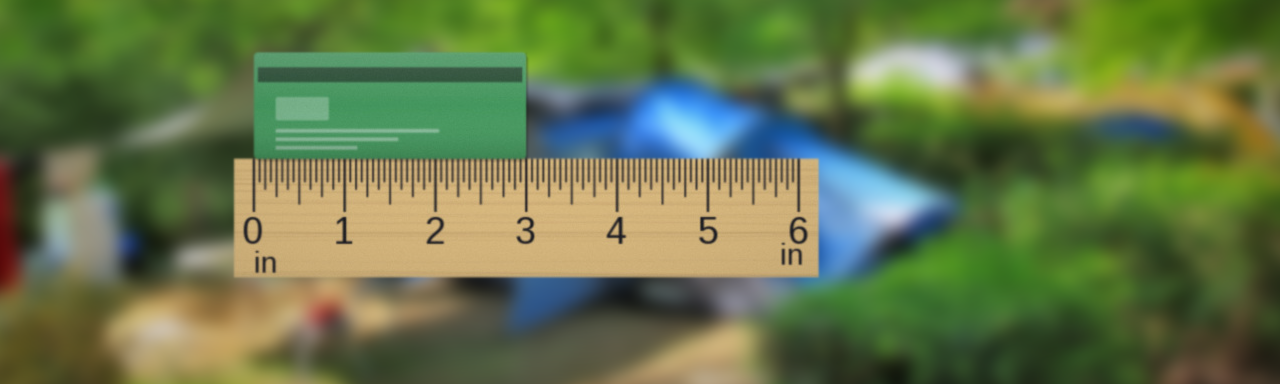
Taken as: 3 in
